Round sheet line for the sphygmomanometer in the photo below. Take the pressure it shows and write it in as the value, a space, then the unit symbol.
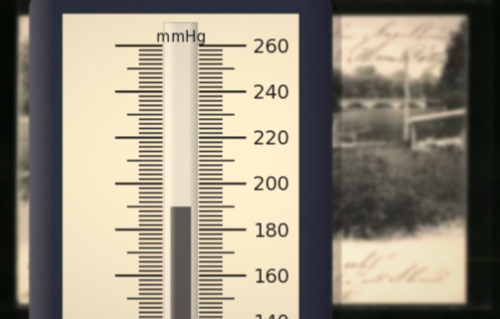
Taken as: 190 mmHg
